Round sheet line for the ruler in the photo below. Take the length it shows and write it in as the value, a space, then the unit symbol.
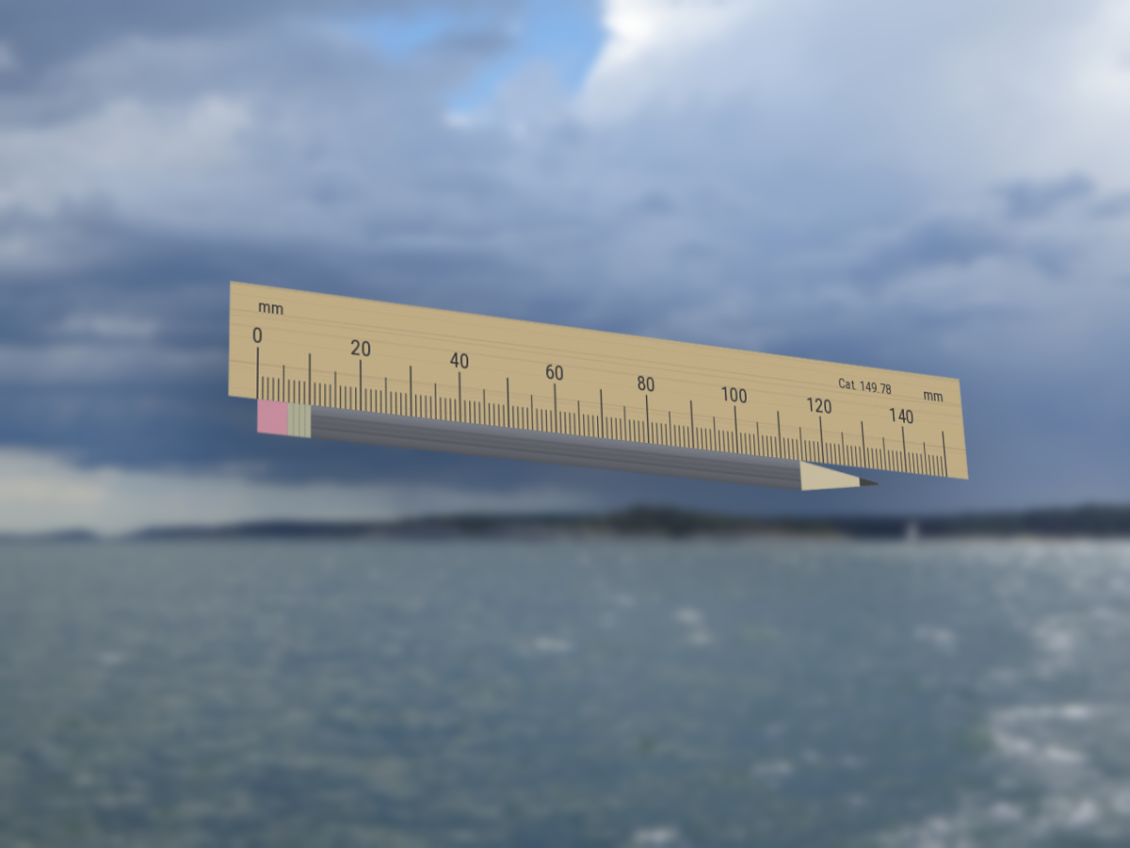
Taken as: 133 mm
